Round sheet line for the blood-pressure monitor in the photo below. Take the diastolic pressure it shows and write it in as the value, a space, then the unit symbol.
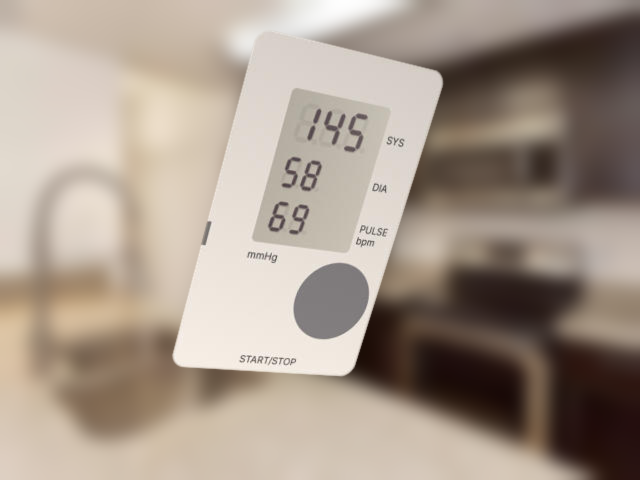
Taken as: 58 mmHg
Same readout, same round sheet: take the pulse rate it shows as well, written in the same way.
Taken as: 69 bpm
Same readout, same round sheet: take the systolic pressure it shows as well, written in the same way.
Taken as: 145 mmHg
